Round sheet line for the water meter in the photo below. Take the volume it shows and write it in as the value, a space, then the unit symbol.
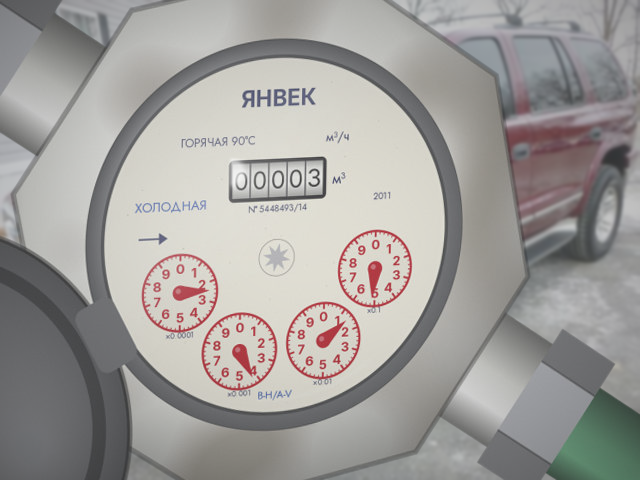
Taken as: 3.5142 m³
